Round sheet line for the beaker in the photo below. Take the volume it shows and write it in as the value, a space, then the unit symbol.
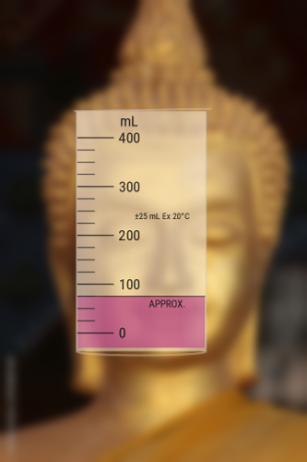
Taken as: 75 mL
